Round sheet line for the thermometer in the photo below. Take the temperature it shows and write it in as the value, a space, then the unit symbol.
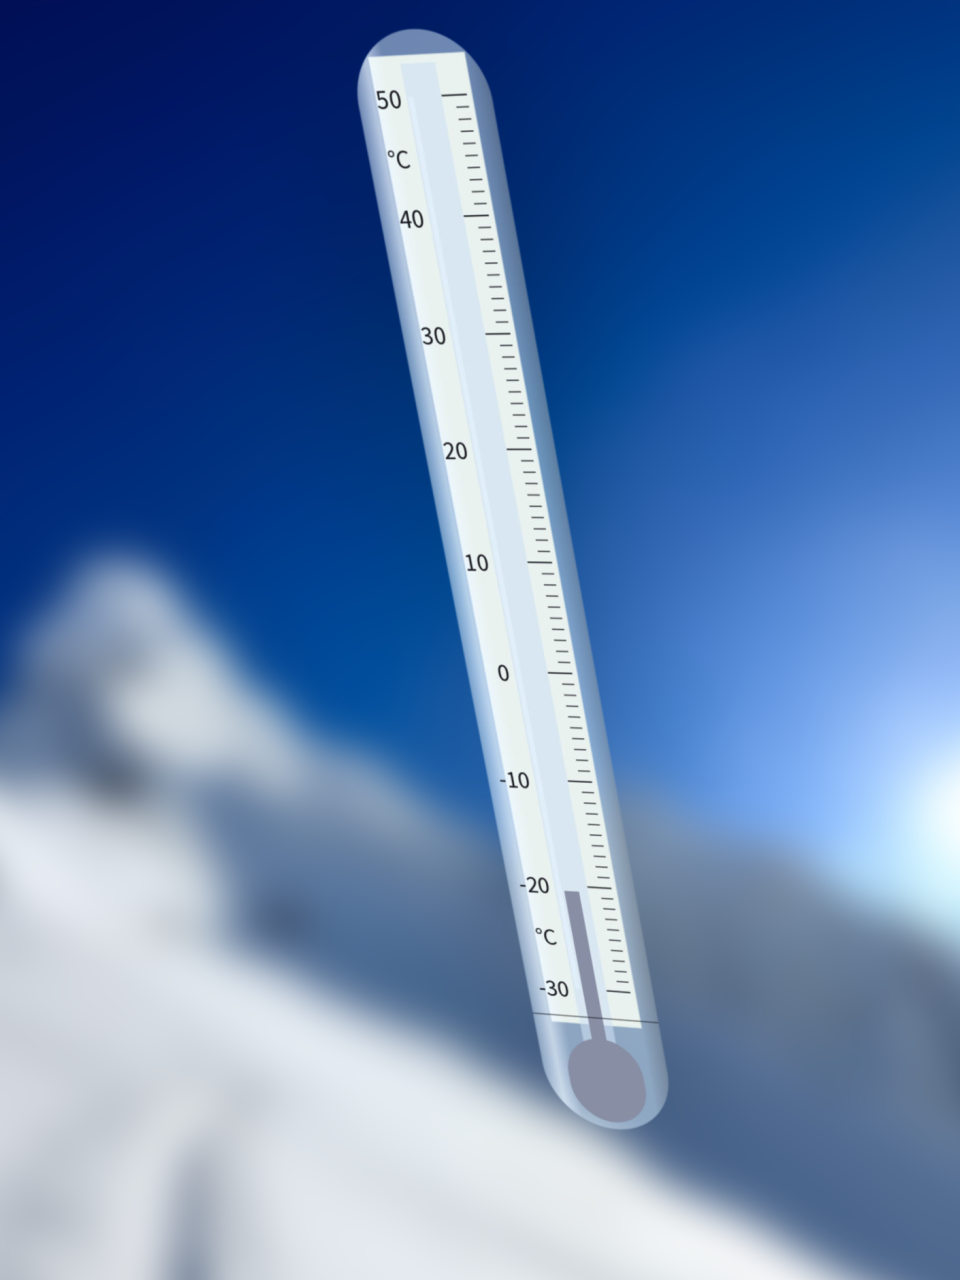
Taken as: -20.5 °C
